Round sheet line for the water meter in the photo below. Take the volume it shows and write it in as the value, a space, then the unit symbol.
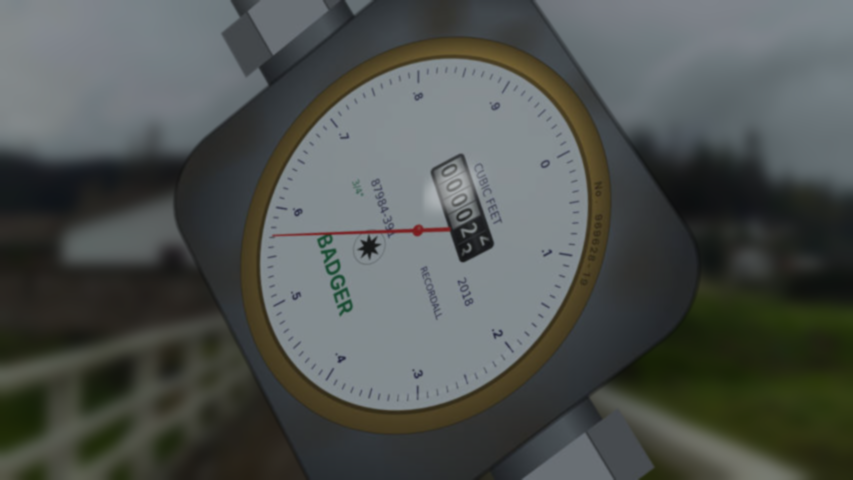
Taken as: 22.57 ft³
